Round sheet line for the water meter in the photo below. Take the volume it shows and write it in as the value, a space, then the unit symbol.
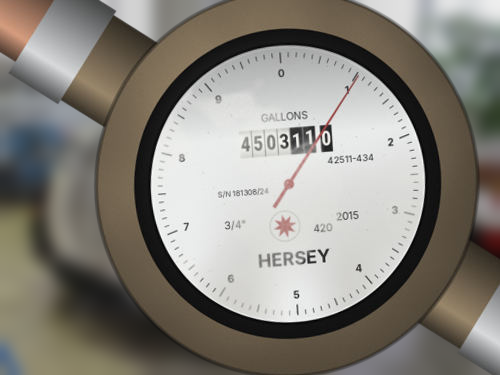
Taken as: 4503111.0 gal
